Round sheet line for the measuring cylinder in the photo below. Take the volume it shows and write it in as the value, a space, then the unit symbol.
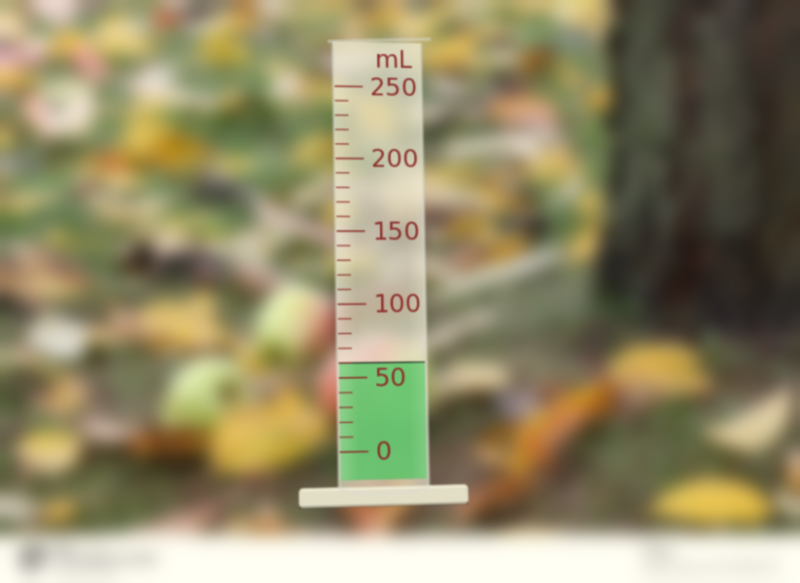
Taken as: 60 mL
